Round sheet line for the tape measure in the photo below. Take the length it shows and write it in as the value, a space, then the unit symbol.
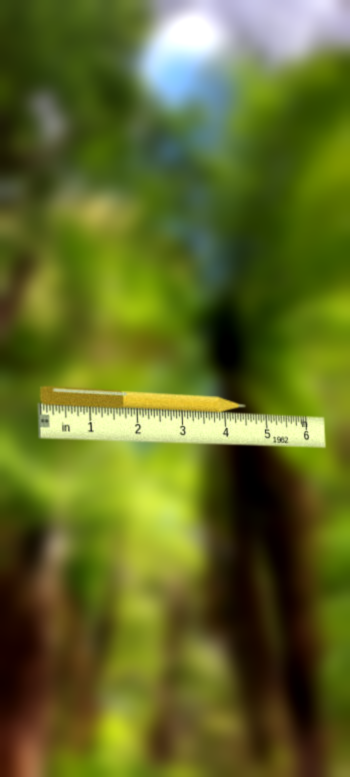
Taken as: 4.5 in
